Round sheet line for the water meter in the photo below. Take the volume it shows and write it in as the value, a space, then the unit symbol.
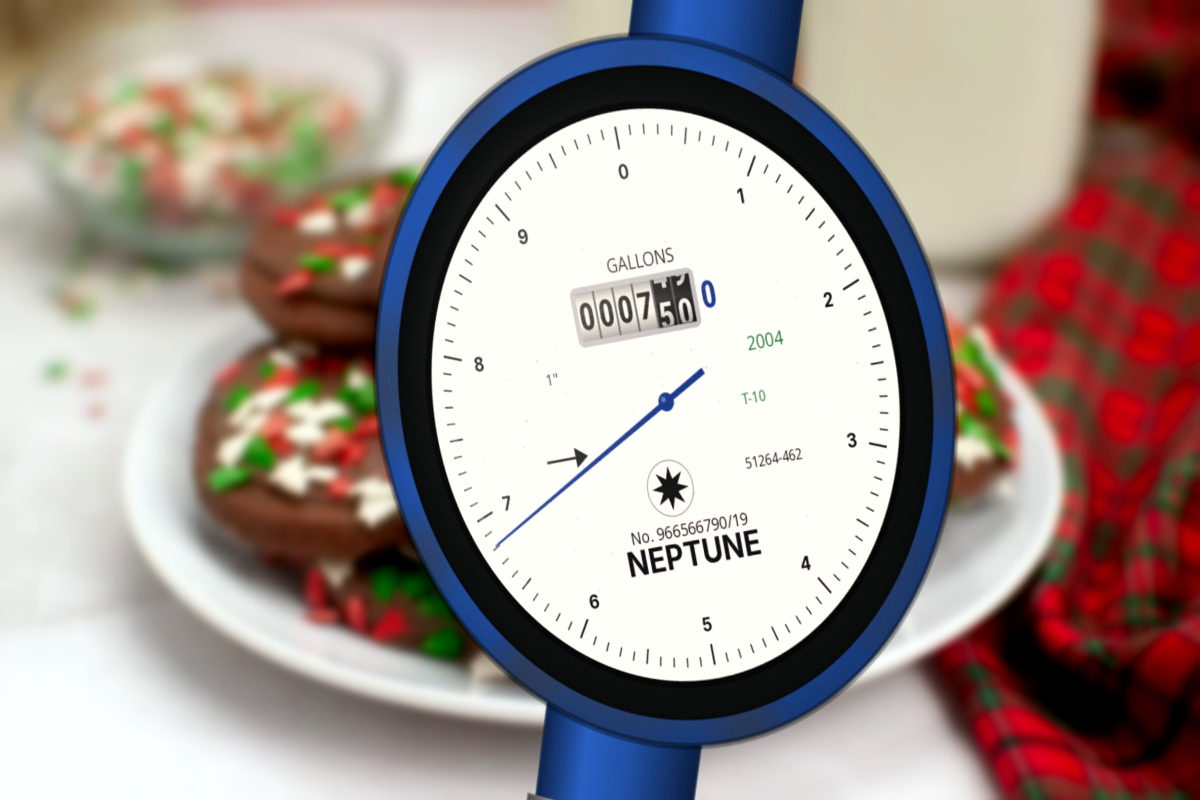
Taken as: 7496.8 gal
